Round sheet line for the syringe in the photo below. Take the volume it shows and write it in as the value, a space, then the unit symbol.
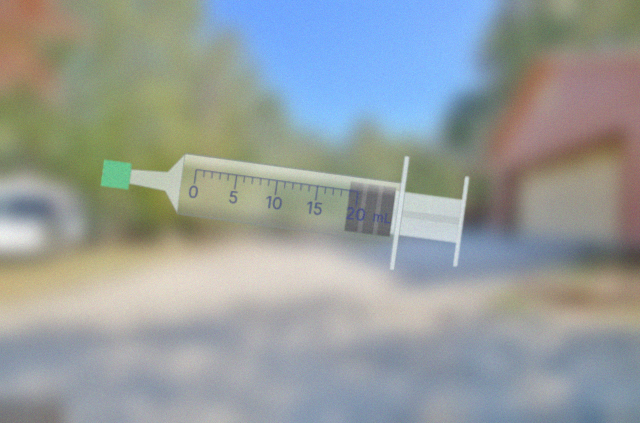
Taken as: 19 mL
